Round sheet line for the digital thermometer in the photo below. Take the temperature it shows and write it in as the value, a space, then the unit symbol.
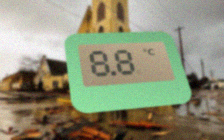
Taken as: 8.8 °C
